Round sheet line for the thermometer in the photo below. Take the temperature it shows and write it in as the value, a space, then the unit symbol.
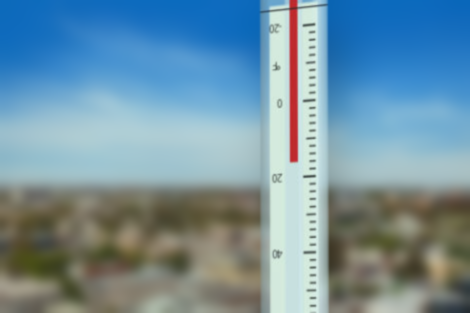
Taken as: 16 °F
